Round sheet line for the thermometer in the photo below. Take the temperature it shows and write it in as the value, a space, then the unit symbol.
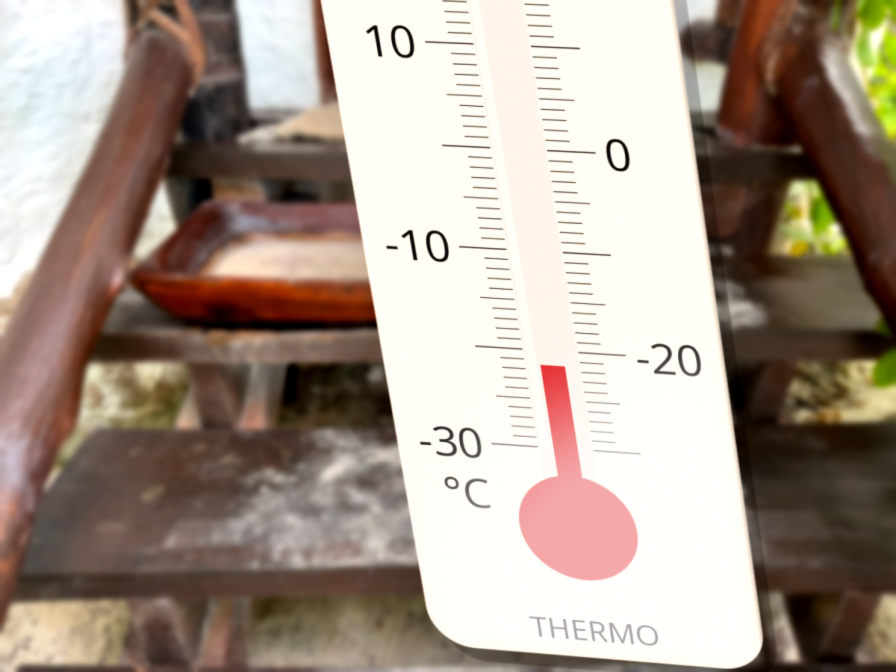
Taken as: -21.5 °C
